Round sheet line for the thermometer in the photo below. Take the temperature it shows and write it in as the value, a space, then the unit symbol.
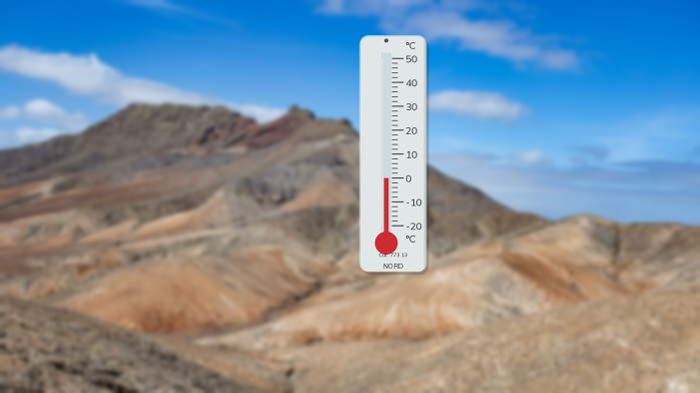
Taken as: 0 °C
